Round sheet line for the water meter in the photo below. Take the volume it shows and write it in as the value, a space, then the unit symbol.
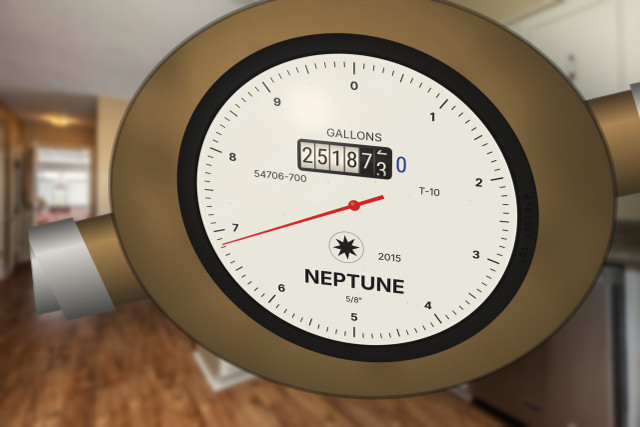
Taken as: 2518726.8 gal
